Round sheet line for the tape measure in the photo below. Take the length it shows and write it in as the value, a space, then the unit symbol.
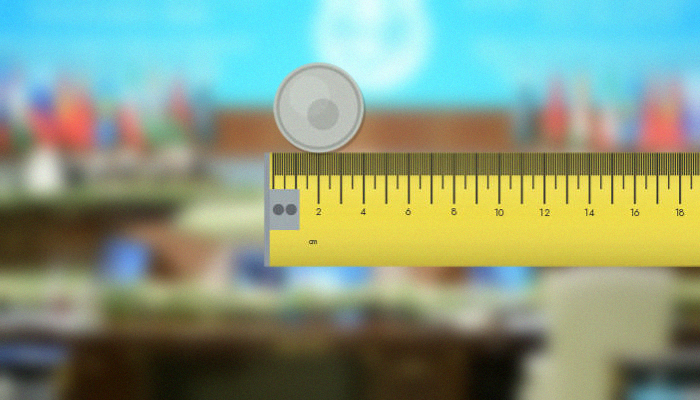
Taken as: 4 cm
